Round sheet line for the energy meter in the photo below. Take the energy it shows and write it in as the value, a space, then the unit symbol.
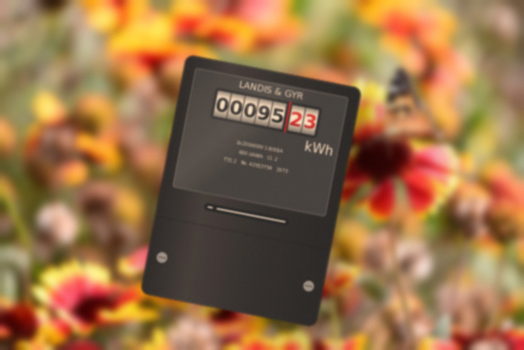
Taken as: 95.23 kWh
